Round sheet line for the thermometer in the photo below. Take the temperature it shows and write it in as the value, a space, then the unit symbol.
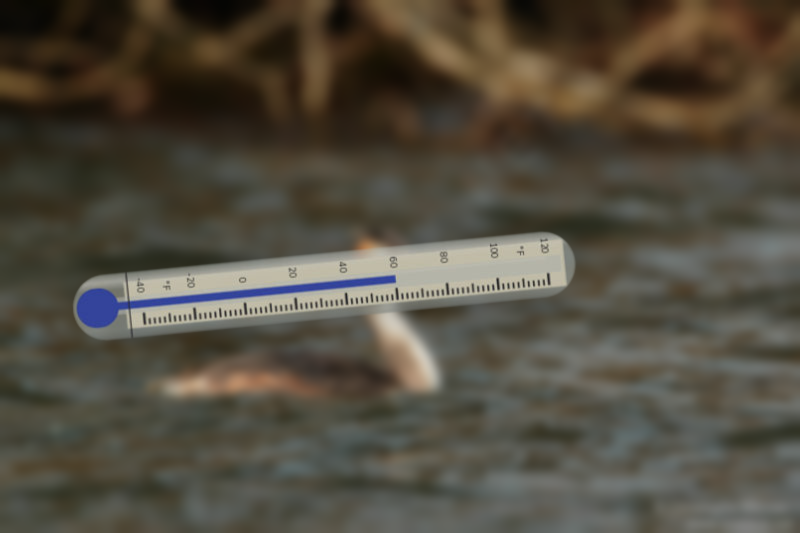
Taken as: 60 °F
